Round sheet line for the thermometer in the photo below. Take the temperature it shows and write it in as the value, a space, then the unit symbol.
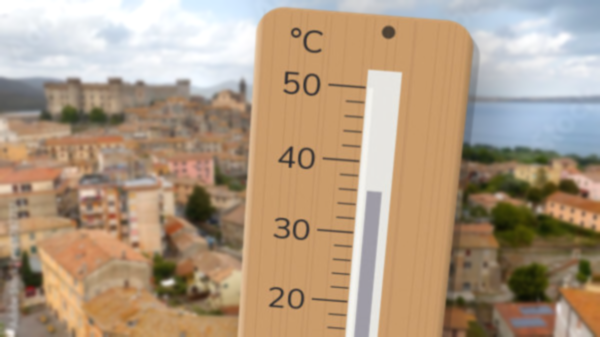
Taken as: 36 °C
